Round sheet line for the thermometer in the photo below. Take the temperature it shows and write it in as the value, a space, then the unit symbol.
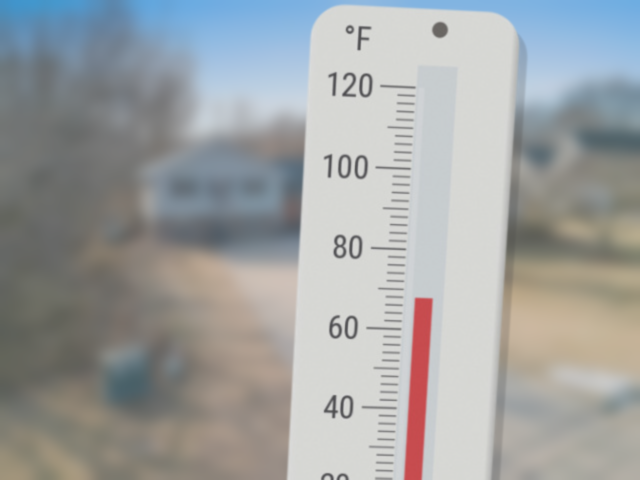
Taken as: 68 °F
